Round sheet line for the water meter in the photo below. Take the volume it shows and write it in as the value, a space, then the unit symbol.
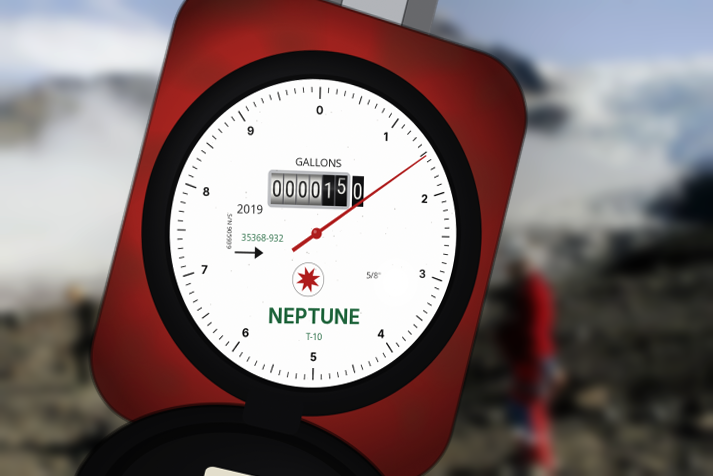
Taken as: 151.5 gal
